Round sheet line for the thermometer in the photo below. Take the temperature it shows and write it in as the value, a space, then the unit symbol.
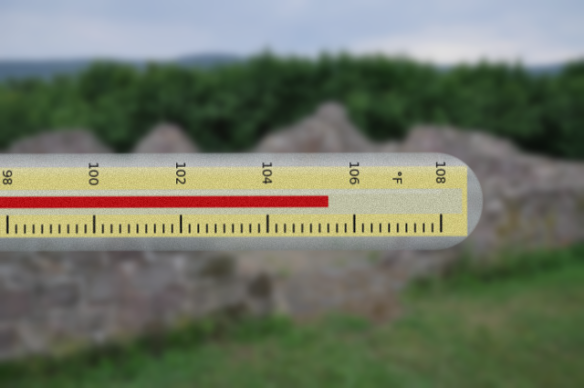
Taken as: 105.4 °F
